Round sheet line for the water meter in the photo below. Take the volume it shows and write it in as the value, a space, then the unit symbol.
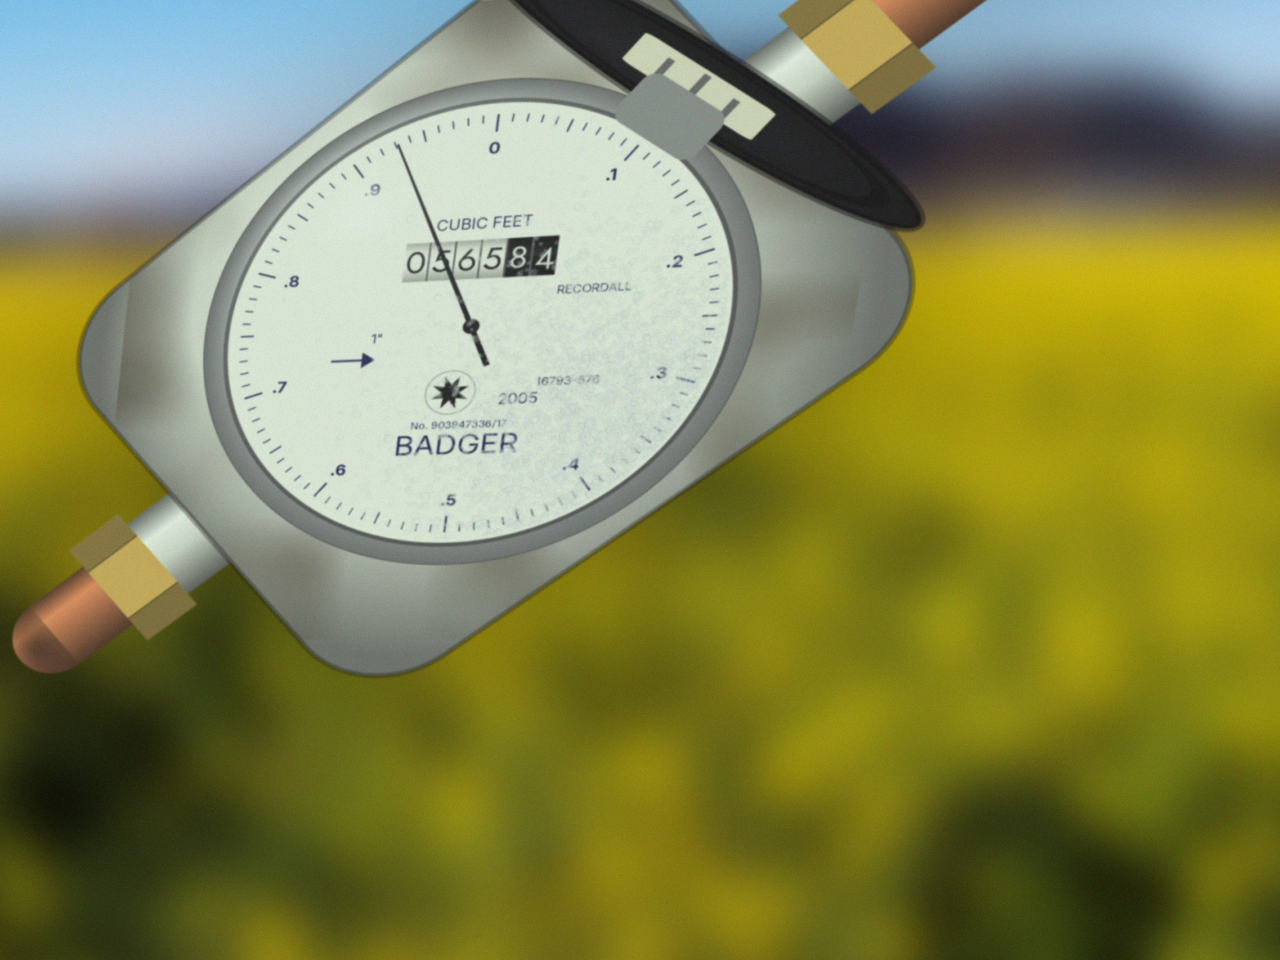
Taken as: 56583.93 ft³
